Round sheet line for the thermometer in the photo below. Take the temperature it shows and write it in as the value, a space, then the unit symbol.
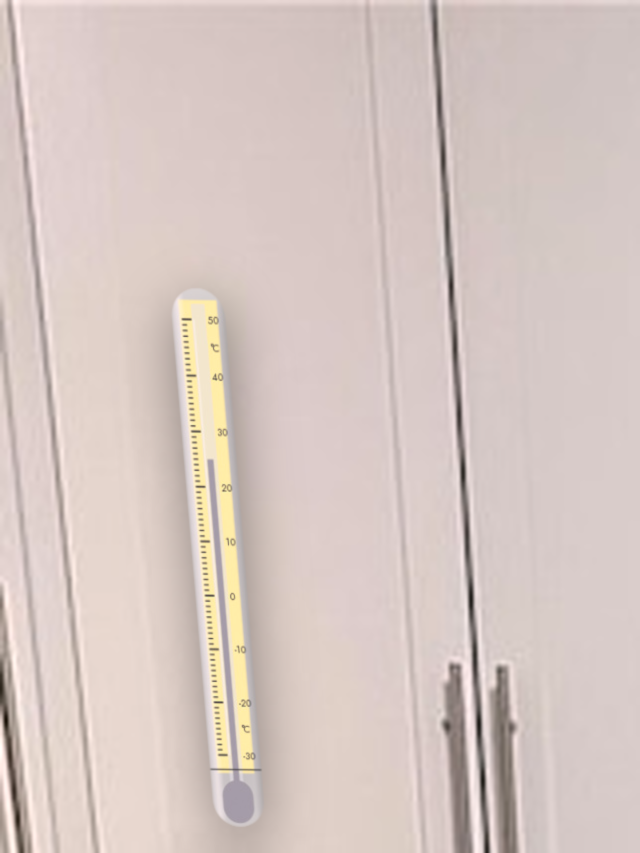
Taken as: 25 °C
